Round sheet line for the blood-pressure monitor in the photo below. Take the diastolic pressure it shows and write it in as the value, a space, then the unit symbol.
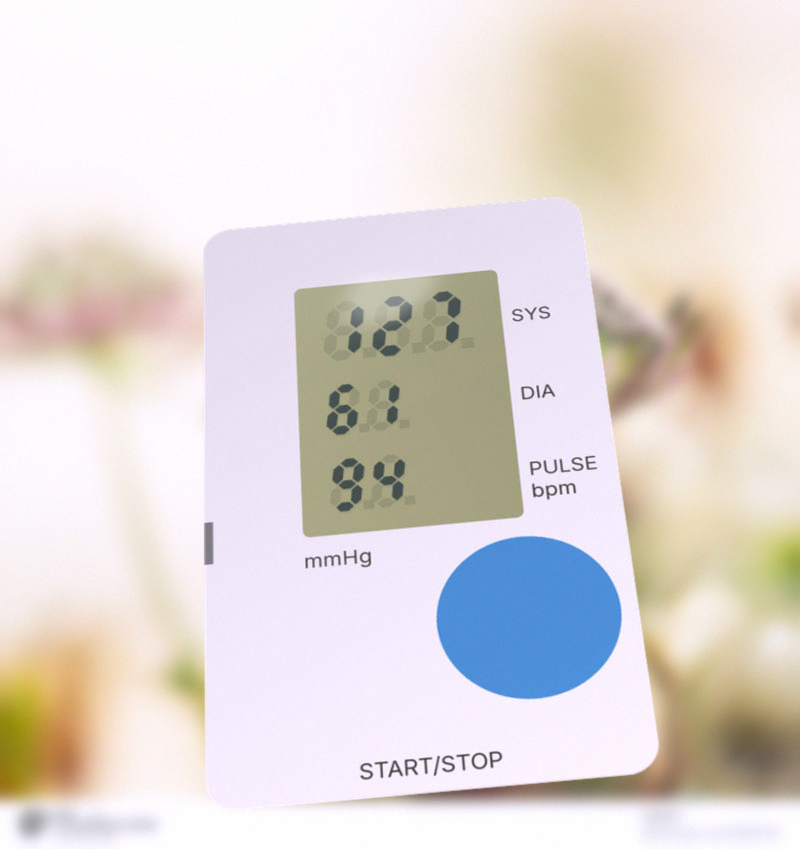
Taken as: 61 mmHg
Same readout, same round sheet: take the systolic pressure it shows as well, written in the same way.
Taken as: 127 mmHg
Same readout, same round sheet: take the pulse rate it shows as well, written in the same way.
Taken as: 94 bpm
